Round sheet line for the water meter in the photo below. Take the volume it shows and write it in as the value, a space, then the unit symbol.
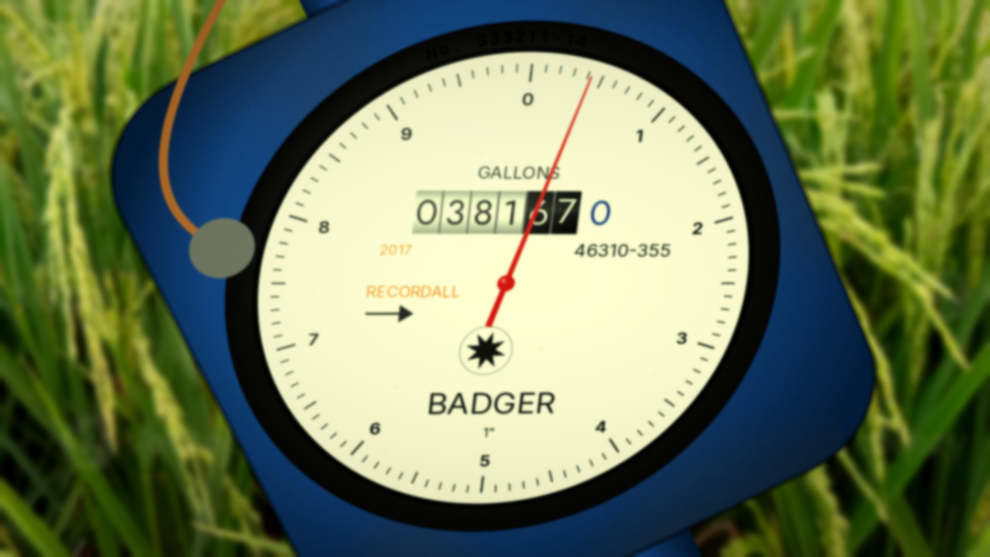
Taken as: 381670.4 gal
